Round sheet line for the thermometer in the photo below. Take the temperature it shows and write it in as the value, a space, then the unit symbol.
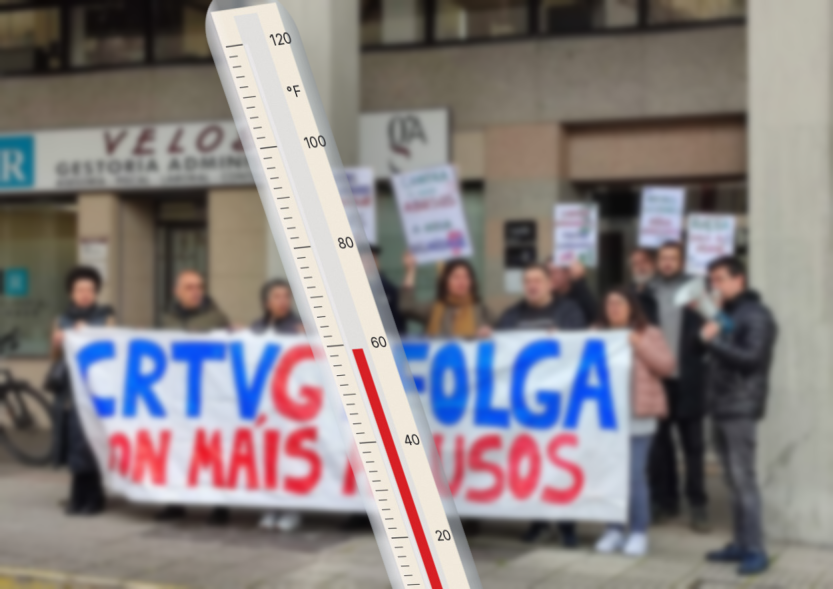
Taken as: 59 °F
